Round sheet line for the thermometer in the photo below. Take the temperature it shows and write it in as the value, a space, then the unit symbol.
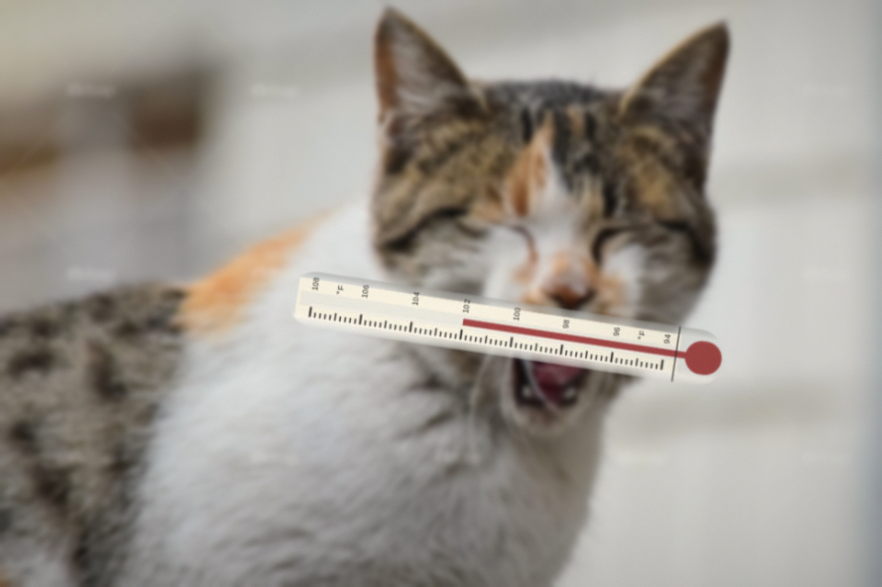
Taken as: 102 °F
